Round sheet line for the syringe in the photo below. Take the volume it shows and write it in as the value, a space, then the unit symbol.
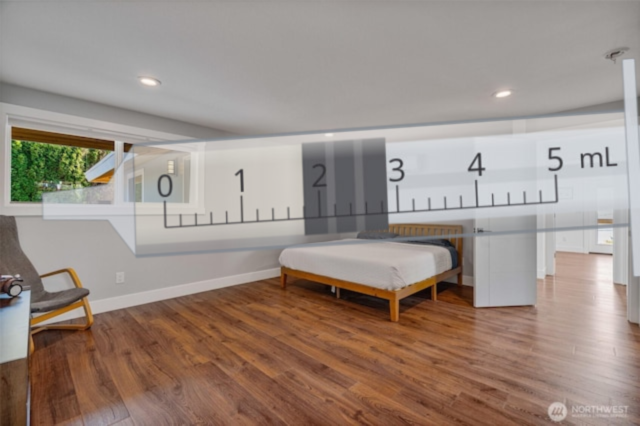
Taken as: 1.8 mL
